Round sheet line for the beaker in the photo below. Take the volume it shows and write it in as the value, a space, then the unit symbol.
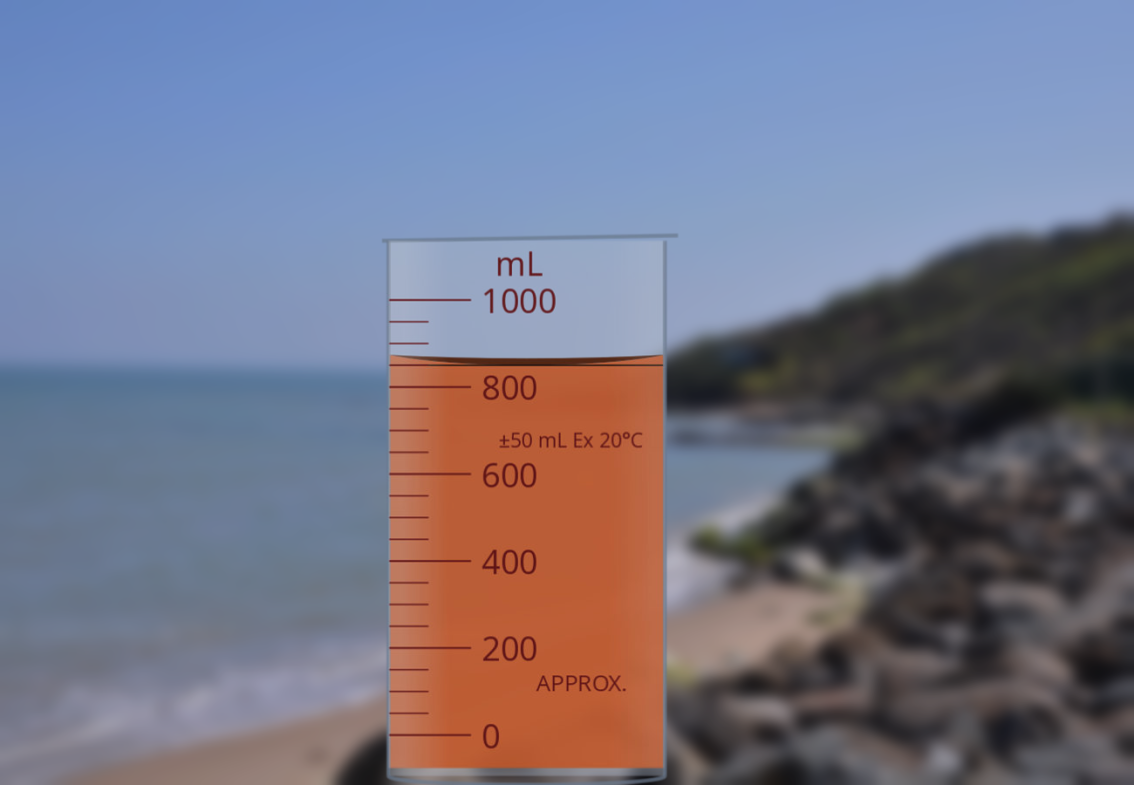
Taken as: 850 mL
